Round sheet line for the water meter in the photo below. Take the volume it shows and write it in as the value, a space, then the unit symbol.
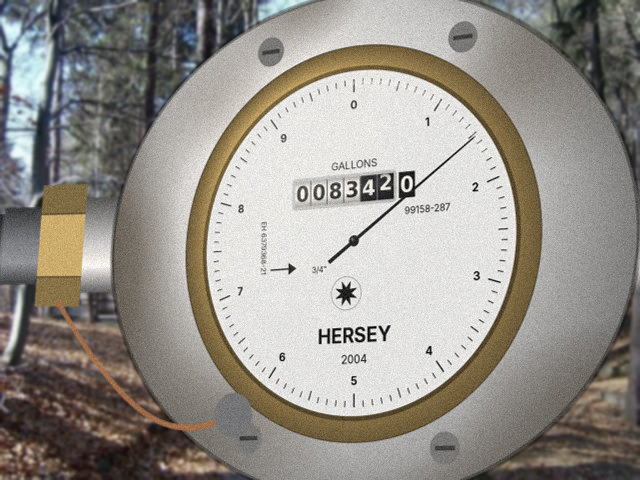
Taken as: 83421.5 gal
